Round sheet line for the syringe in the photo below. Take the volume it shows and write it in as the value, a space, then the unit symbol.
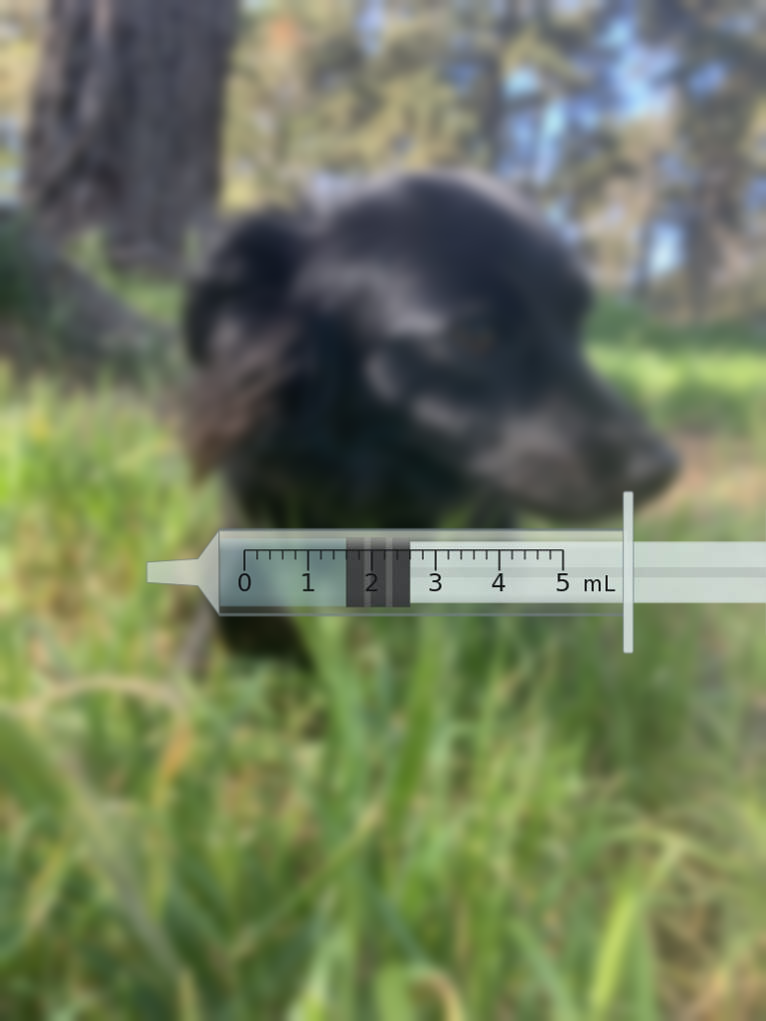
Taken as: 1.6 mL
